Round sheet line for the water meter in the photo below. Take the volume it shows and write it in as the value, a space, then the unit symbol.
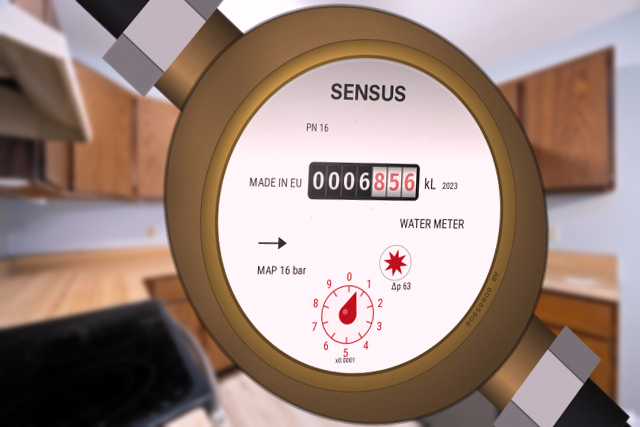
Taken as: 6.8560 kL
